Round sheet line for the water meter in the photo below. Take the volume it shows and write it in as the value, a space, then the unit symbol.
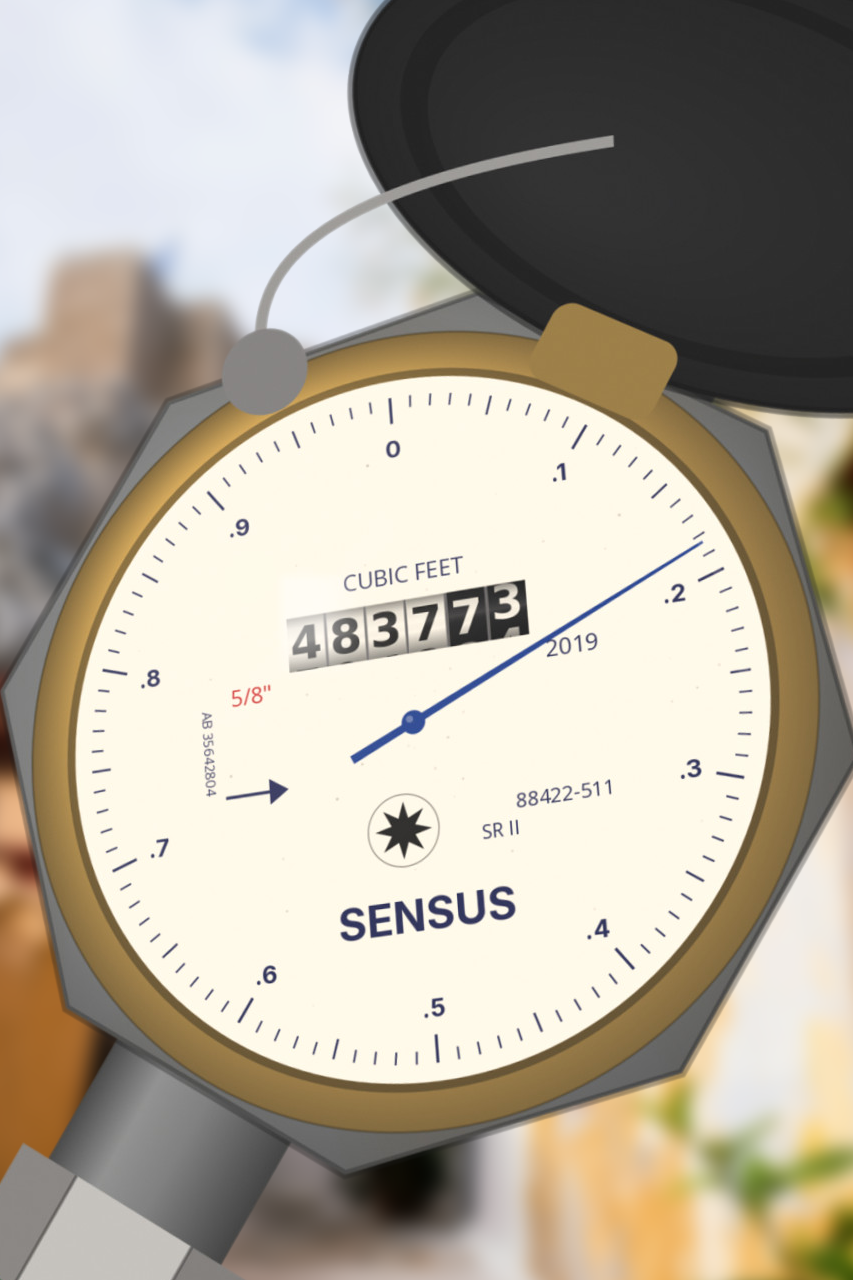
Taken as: 483773.18 ft³
